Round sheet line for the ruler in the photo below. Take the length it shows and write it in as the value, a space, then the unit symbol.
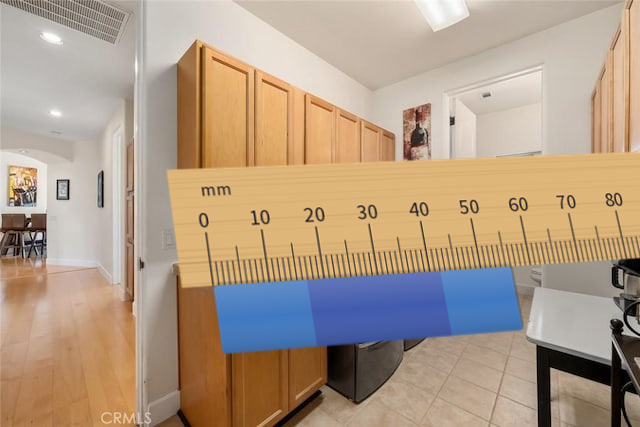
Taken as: 56 mm
